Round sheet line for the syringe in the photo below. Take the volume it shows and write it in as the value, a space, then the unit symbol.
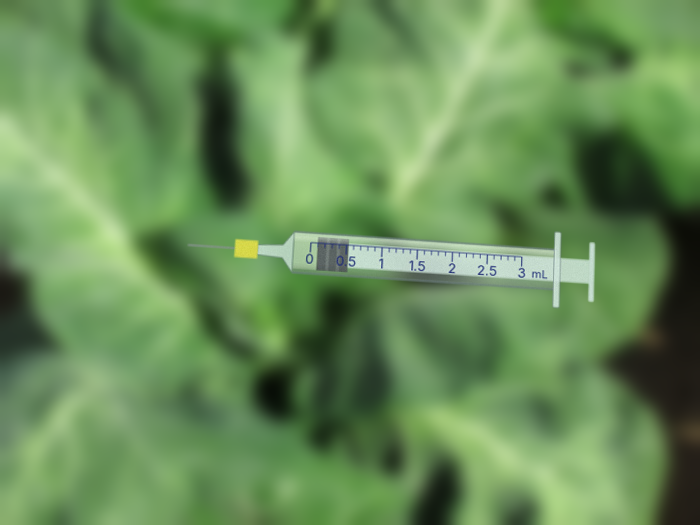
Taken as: 0.1 mL
